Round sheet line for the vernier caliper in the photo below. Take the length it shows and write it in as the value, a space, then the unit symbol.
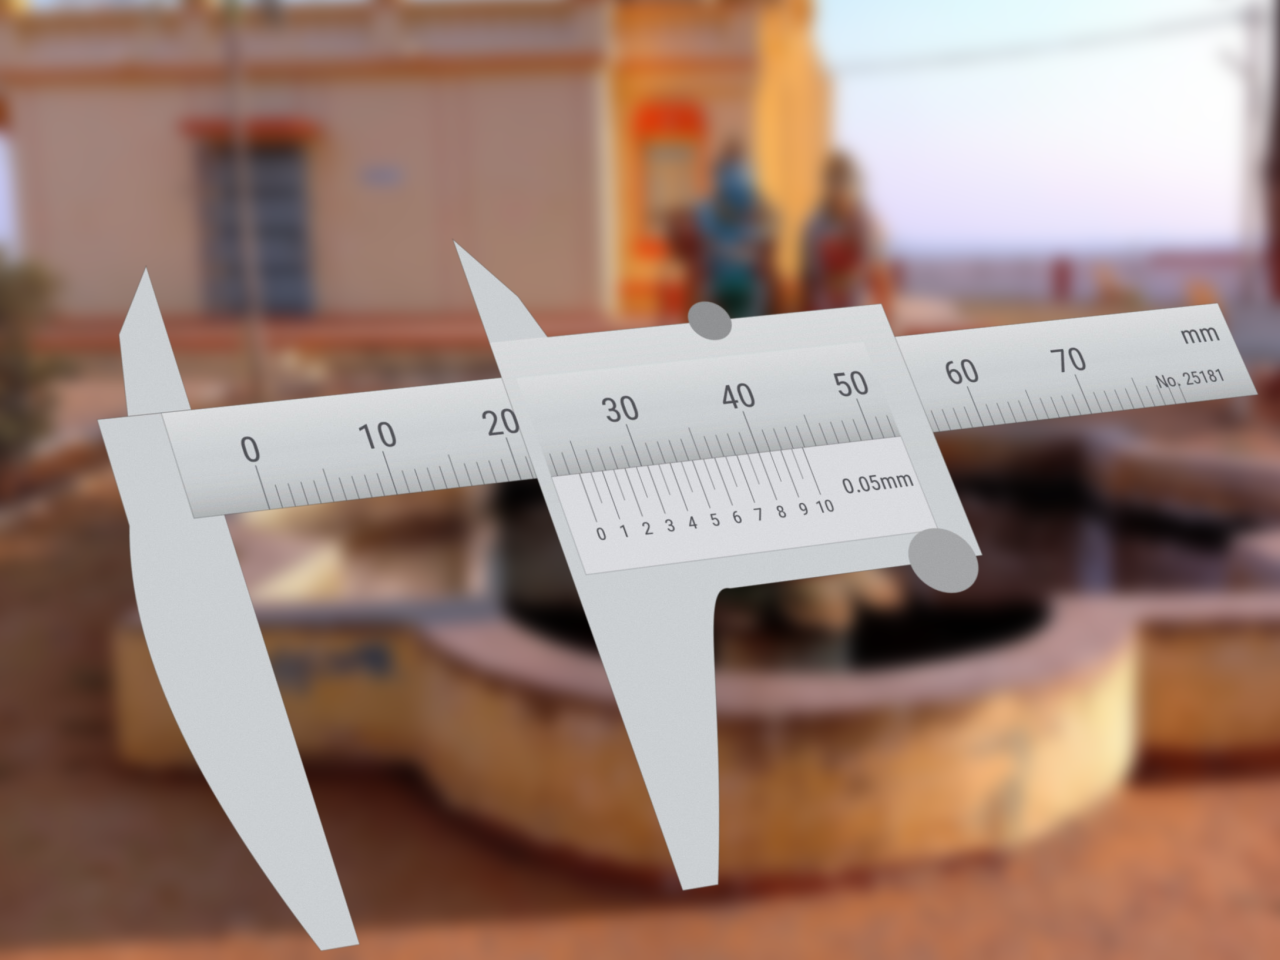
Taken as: 24.8 mm
